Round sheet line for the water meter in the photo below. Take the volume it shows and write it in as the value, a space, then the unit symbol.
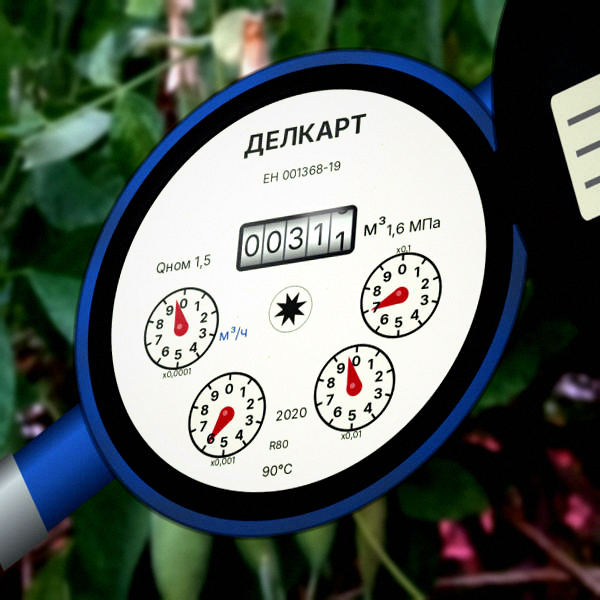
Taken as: 310.6959 m³
